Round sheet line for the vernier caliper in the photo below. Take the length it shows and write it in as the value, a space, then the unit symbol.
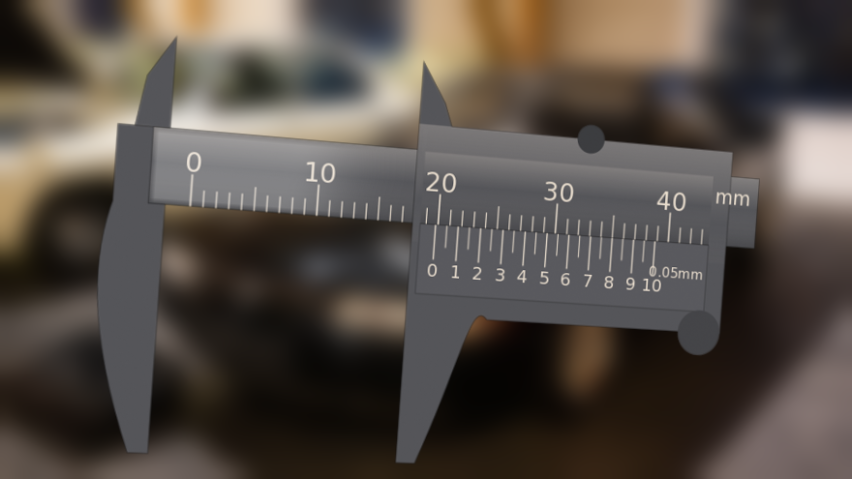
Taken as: 19.8 mm
